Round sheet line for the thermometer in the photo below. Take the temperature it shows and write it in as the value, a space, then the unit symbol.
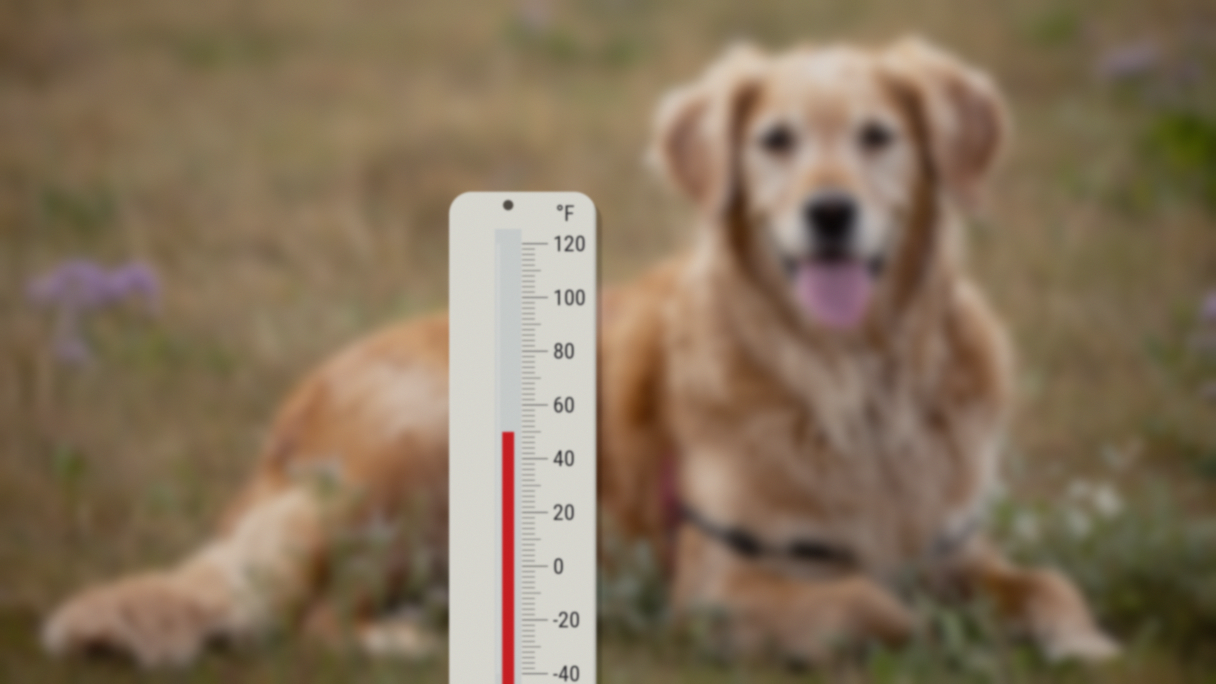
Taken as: 50 °F
